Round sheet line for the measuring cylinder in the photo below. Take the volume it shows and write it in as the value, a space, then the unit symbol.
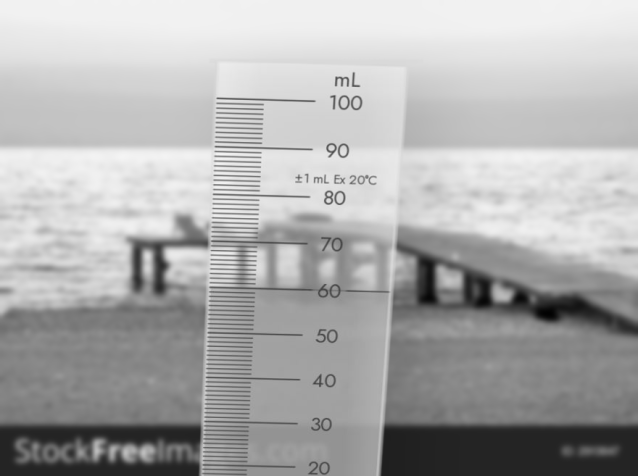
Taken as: 60 mL
